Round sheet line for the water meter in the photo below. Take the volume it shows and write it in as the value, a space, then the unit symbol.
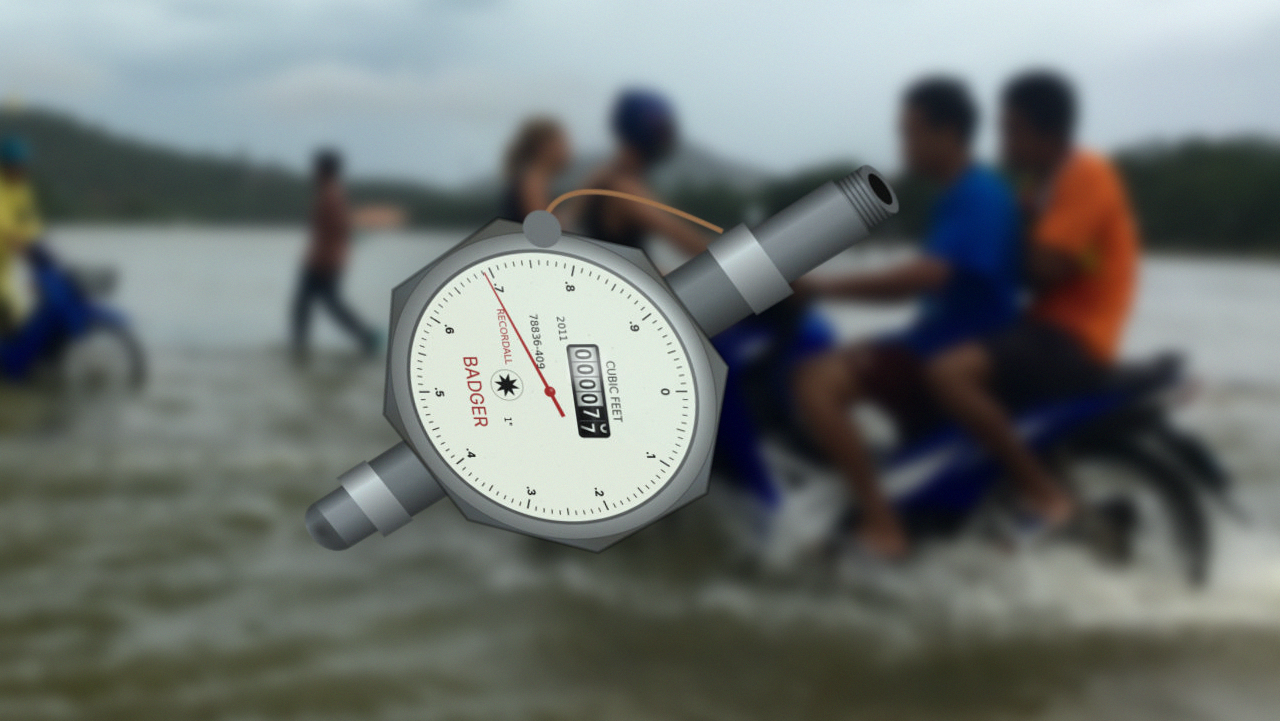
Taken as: 76.69 ft³
